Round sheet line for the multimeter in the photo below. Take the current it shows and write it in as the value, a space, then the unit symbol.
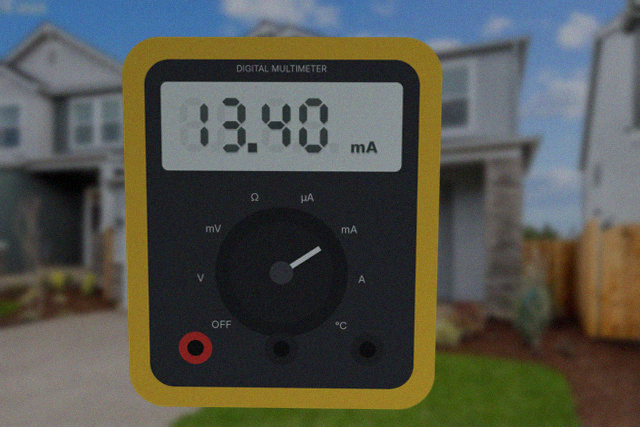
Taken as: 13.40 mA
